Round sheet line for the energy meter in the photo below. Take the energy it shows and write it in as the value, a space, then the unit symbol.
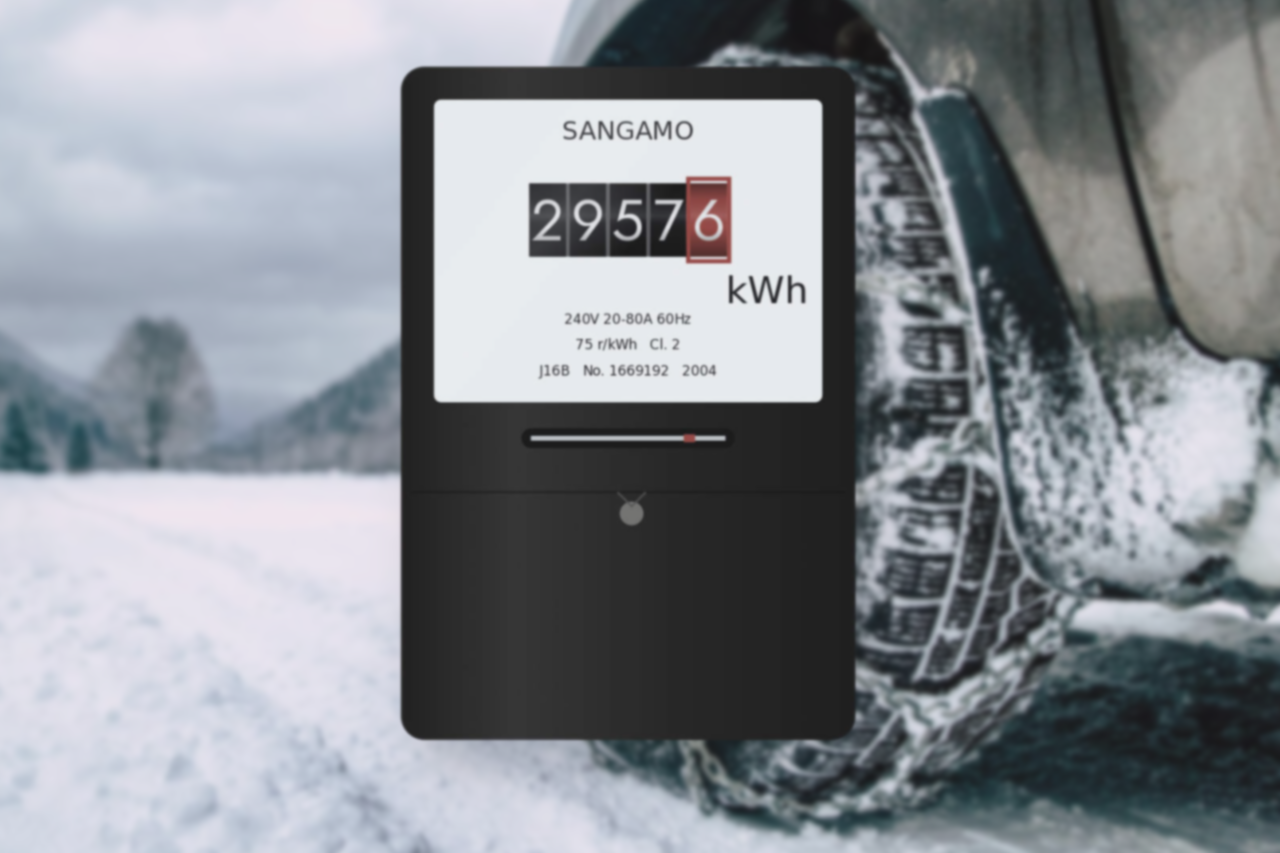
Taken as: 2957.6 kWh
